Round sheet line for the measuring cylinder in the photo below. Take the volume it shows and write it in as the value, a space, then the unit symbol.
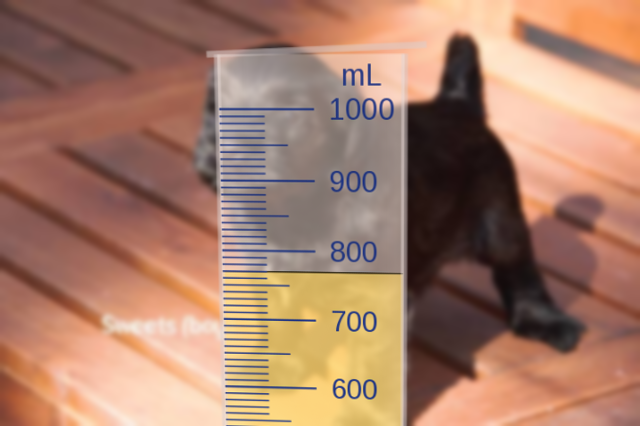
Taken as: 770 mL
